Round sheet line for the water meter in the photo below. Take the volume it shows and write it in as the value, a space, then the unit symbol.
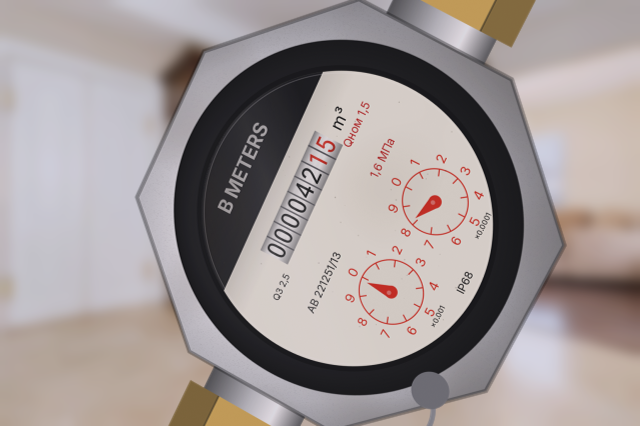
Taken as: 42.1498 m³
